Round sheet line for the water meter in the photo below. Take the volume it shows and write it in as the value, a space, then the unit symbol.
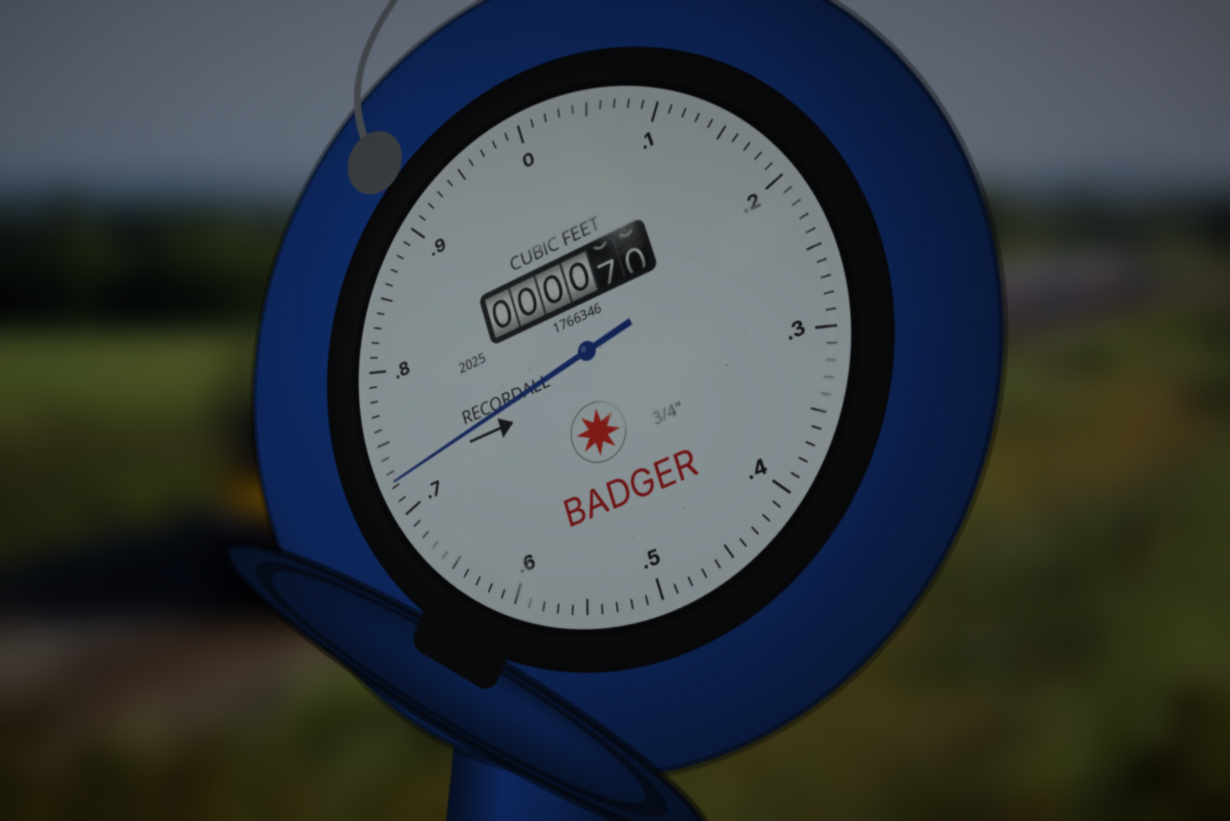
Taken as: 69.72 ft³
